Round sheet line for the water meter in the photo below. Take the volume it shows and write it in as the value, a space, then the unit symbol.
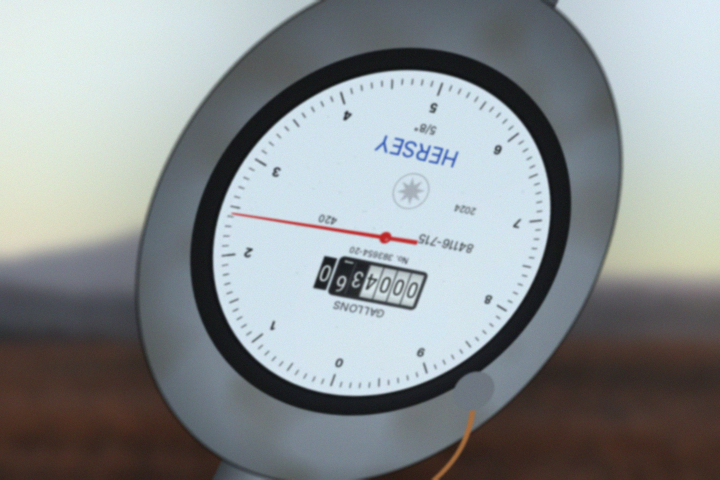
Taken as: 4362.4 gal
